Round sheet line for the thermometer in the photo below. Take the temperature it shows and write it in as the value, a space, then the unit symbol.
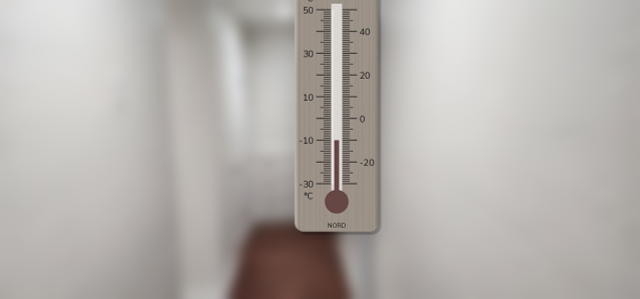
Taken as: -10 °C
